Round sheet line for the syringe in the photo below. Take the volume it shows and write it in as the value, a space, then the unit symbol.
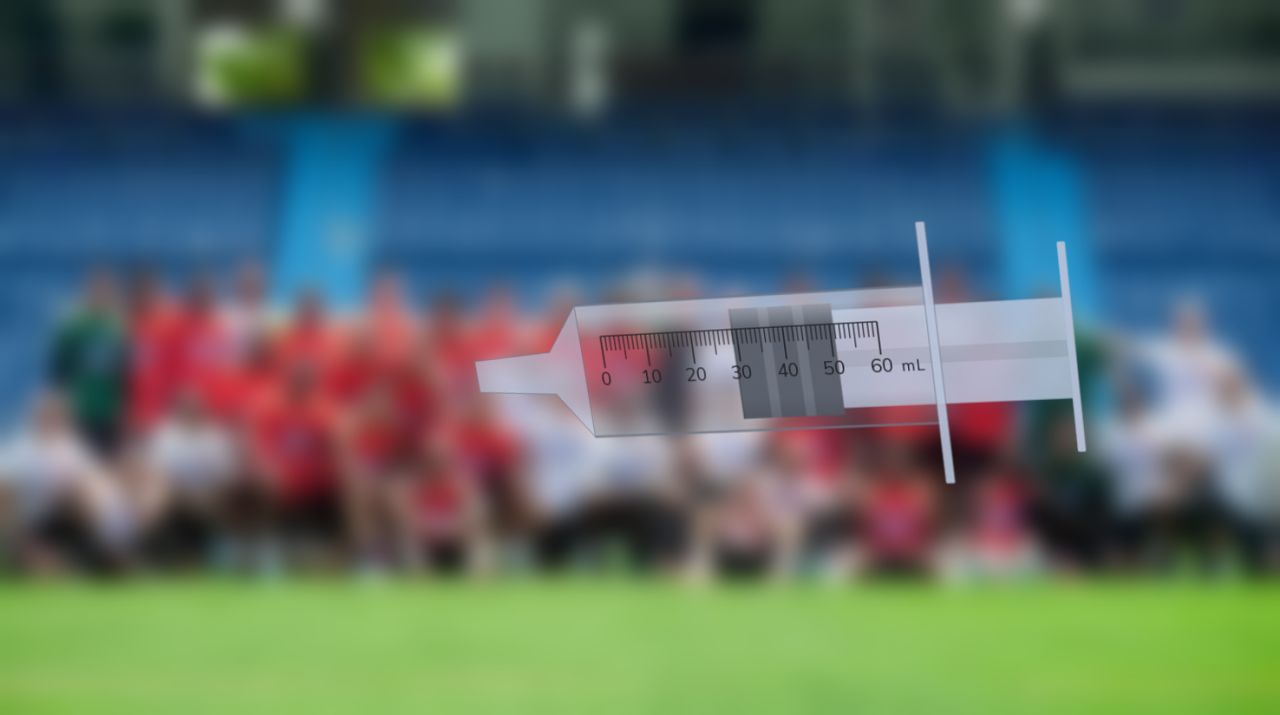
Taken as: 29 mL
